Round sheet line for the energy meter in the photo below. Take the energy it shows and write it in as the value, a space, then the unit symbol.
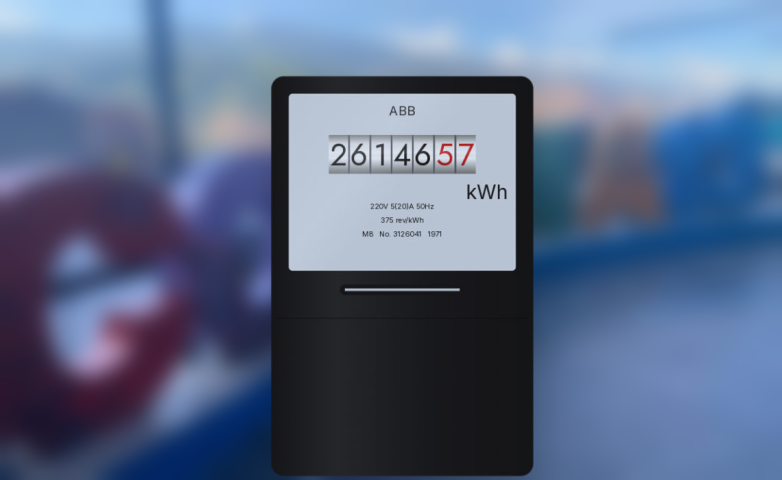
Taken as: 26146.57 kWh
